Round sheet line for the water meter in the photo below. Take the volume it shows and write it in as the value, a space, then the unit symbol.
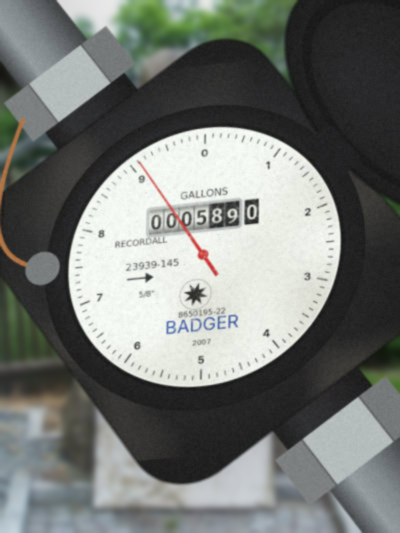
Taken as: 5889.1 gal
